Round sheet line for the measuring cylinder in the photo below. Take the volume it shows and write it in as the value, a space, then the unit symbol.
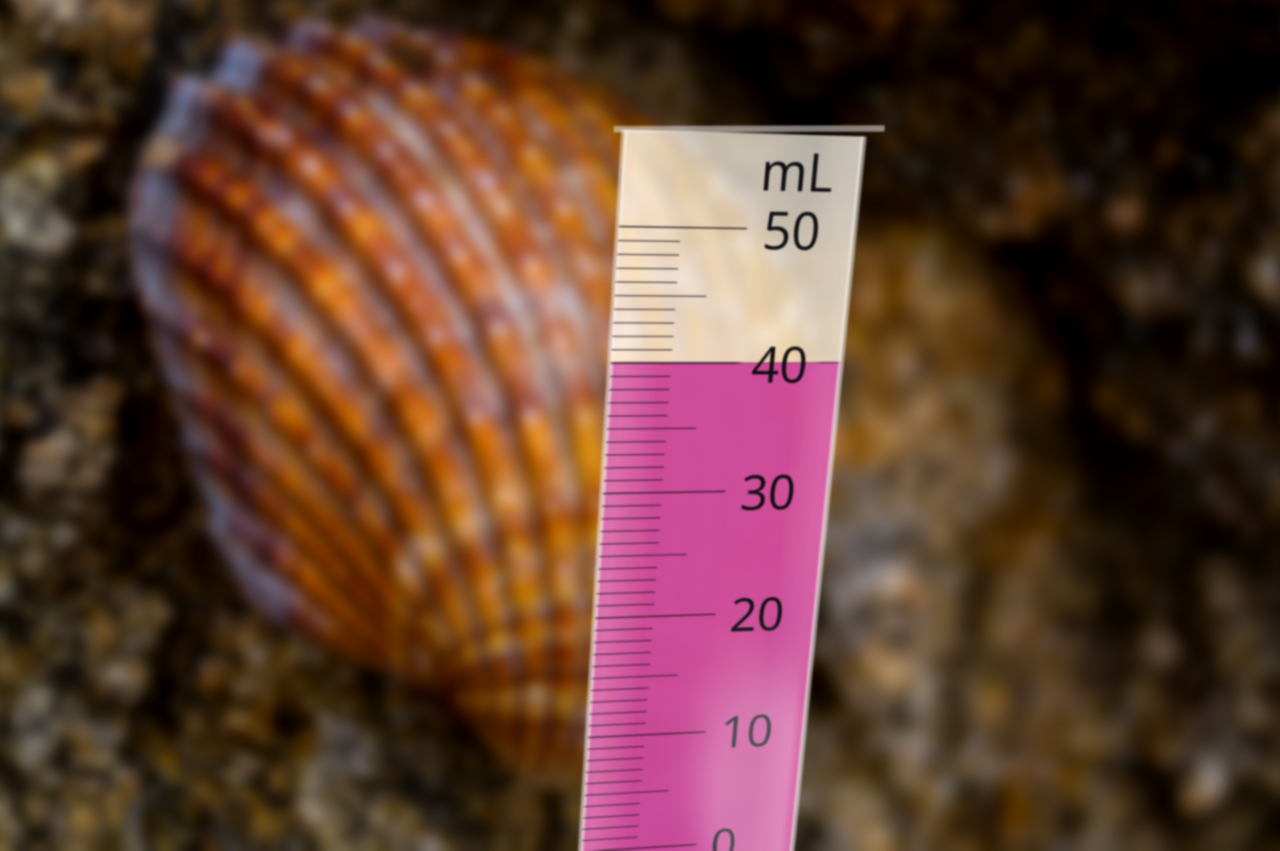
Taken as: 40 mL
